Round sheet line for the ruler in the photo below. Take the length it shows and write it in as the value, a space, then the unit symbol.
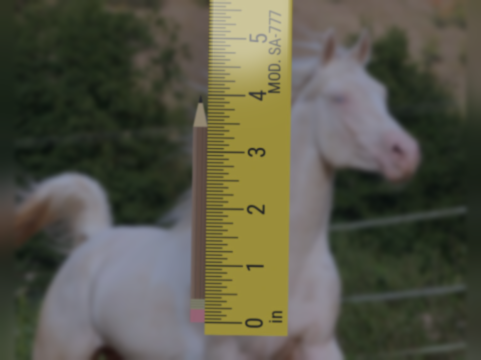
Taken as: 4 in
